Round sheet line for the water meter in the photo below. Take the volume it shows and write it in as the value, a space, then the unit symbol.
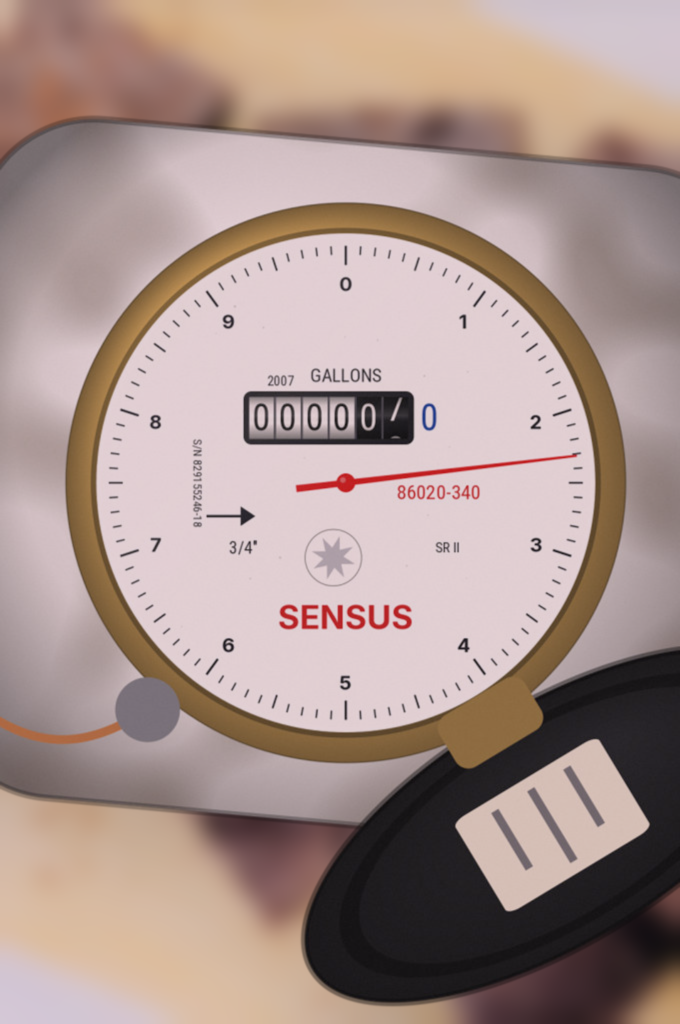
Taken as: 72.3 gal
